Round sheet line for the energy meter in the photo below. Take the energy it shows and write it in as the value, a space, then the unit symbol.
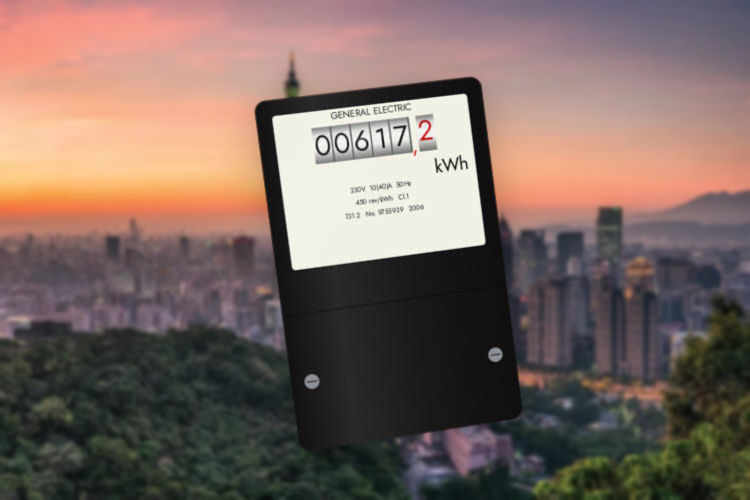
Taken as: 617.2 kWh
